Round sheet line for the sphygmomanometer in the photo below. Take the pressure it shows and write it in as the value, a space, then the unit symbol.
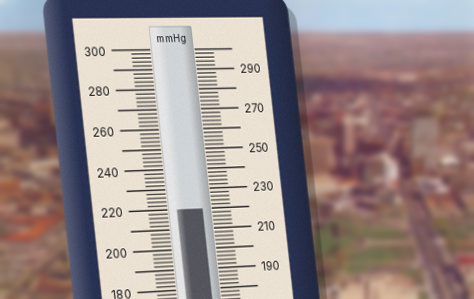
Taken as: 220 mmHg
